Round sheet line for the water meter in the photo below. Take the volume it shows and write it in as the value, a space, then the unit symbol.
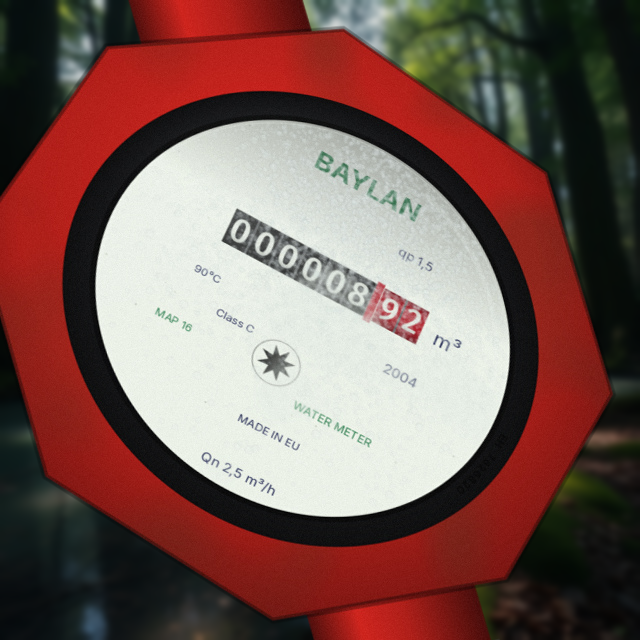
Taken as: 8.92 m³
